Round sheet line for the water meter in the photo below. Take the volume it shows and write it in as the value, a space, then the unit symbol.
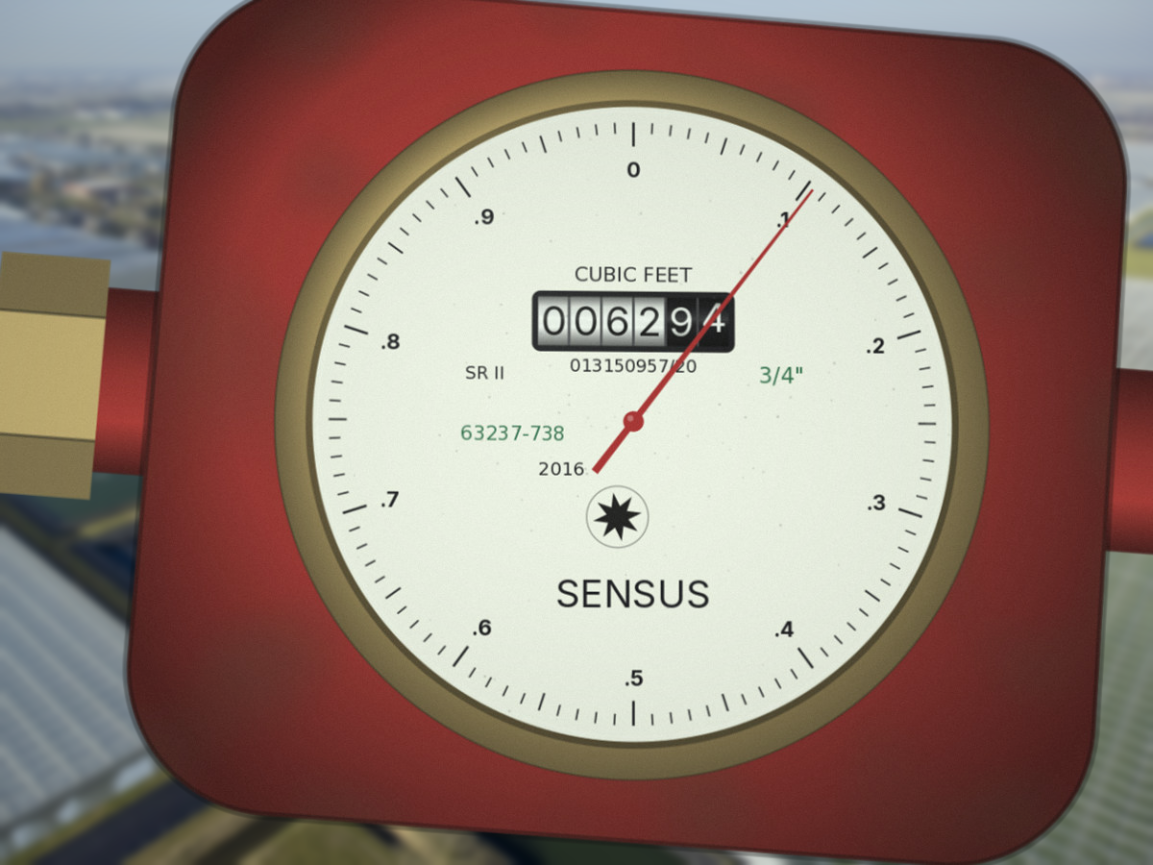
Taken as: 6294.10 ft³
